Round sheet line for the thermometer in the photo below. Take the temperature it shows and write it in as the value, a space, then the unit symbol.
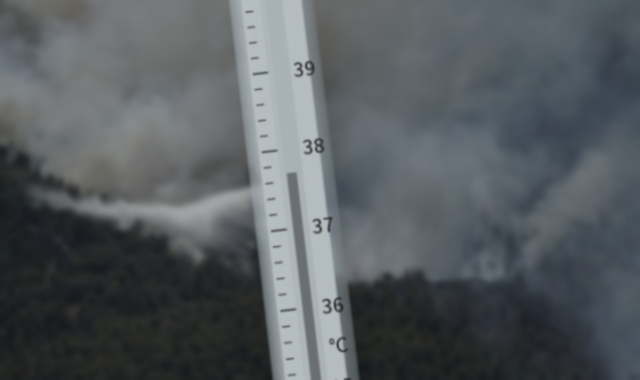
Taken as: 37.7 °C
